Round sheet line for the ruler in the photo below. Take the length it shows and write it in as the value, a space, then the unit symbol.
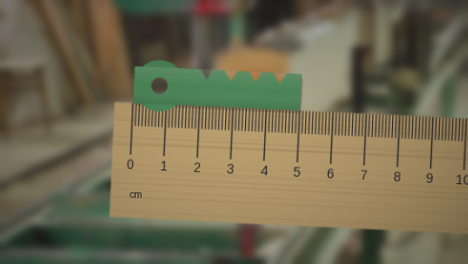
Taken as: 5 cm
